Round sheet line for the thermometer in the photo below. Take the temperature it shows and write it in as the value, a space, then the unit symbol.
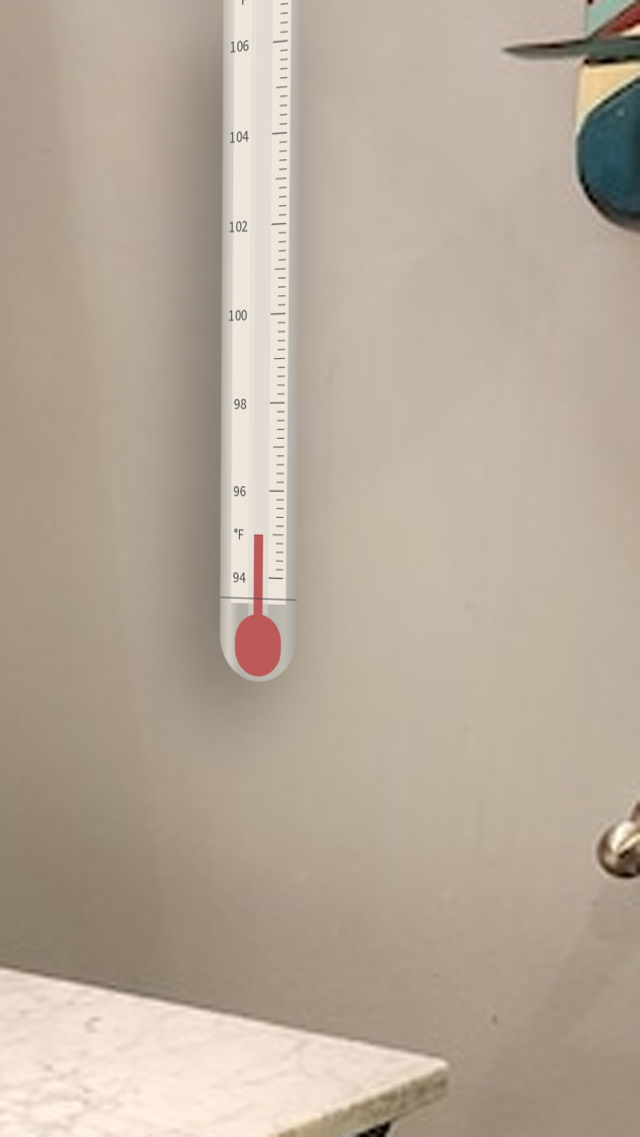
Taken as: 95 °F
